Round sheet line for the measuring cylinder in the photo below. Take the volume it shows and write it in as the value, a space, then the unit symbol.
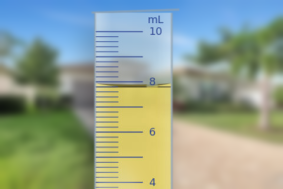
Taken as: 7.8 mL
